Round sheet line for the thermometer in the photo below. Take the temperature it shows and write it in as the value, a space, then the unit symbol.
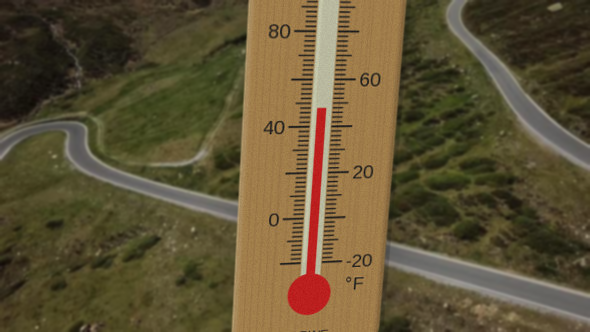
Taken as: 48 °F
